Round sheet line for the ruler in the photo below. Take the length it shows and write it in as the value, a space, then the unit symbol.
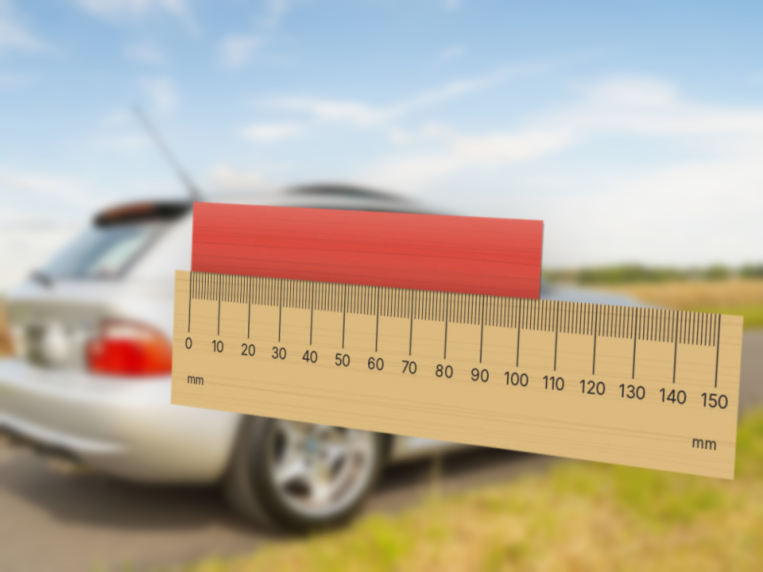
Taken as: 105 mm
